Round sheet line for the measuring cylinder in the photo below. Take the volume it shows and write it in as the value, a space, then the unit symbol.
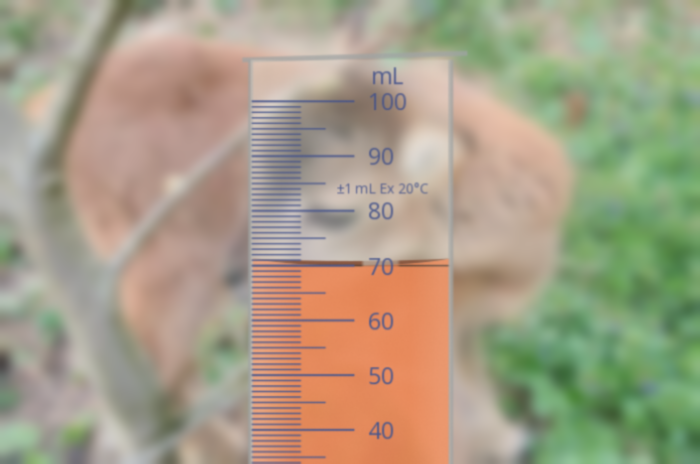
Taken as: 70 mL
